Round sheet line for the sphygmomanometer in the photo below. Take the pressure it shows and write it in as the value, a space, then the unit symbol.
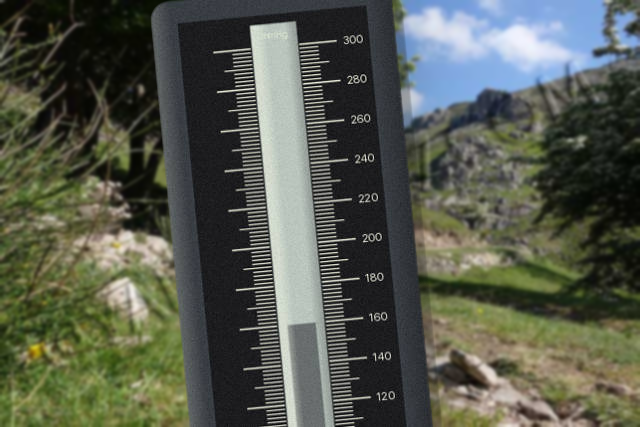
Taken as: 160 mmHg
